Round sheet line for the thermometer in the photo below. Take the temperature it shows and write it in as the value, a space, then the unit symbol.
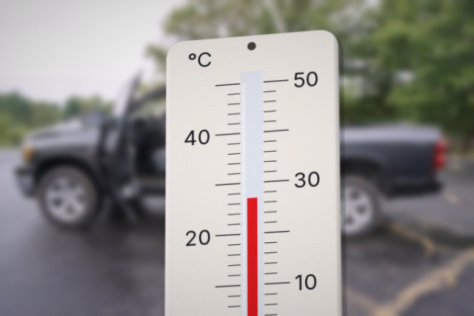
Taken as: 27 °C
